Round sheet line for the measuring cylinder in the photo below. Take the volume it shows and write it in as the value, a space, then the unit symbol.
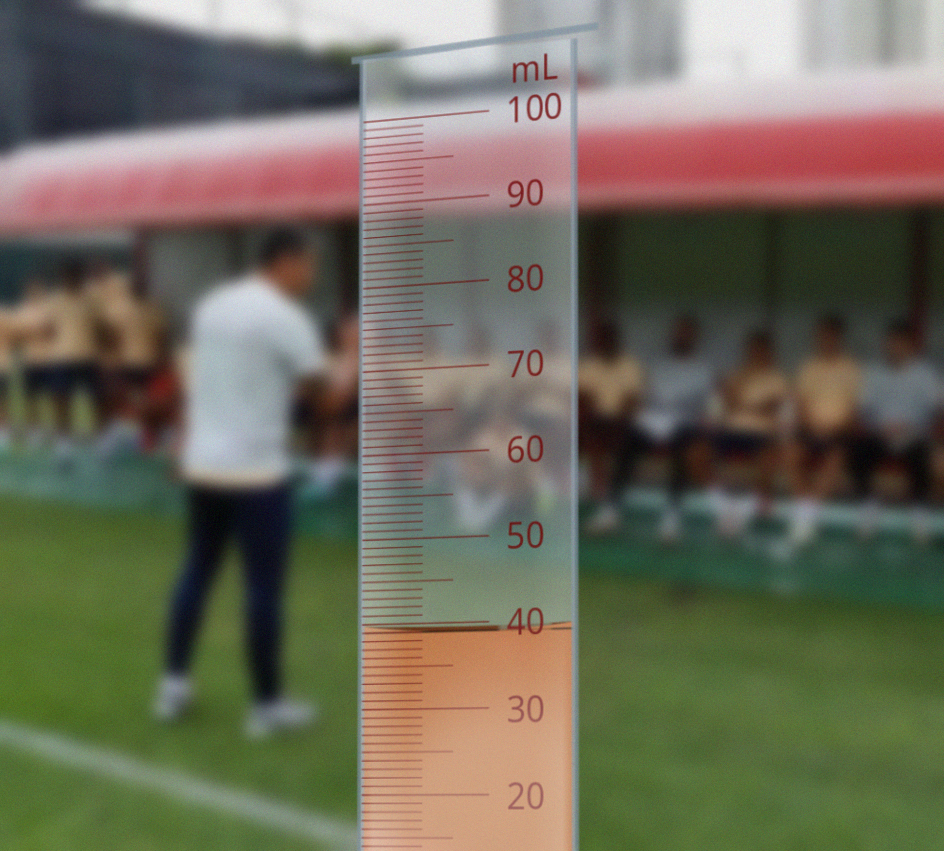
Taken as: 39 mL
